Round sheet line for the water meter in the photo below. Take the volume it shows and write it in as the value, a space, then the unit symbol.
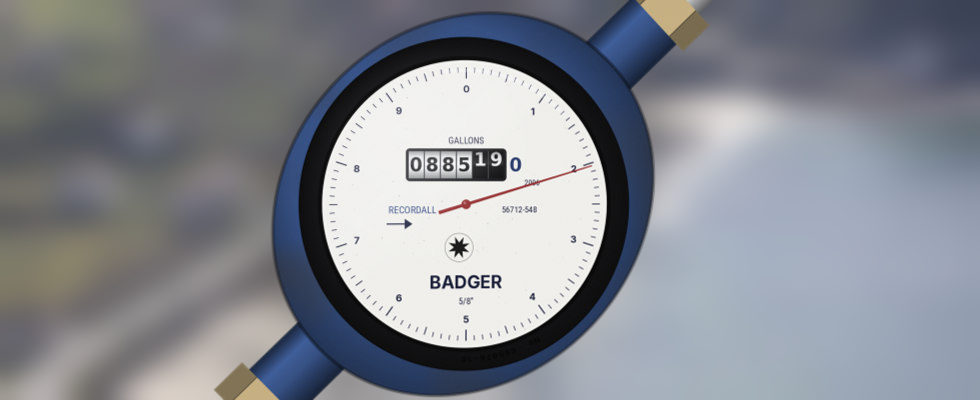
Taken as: 885192.0 gal
